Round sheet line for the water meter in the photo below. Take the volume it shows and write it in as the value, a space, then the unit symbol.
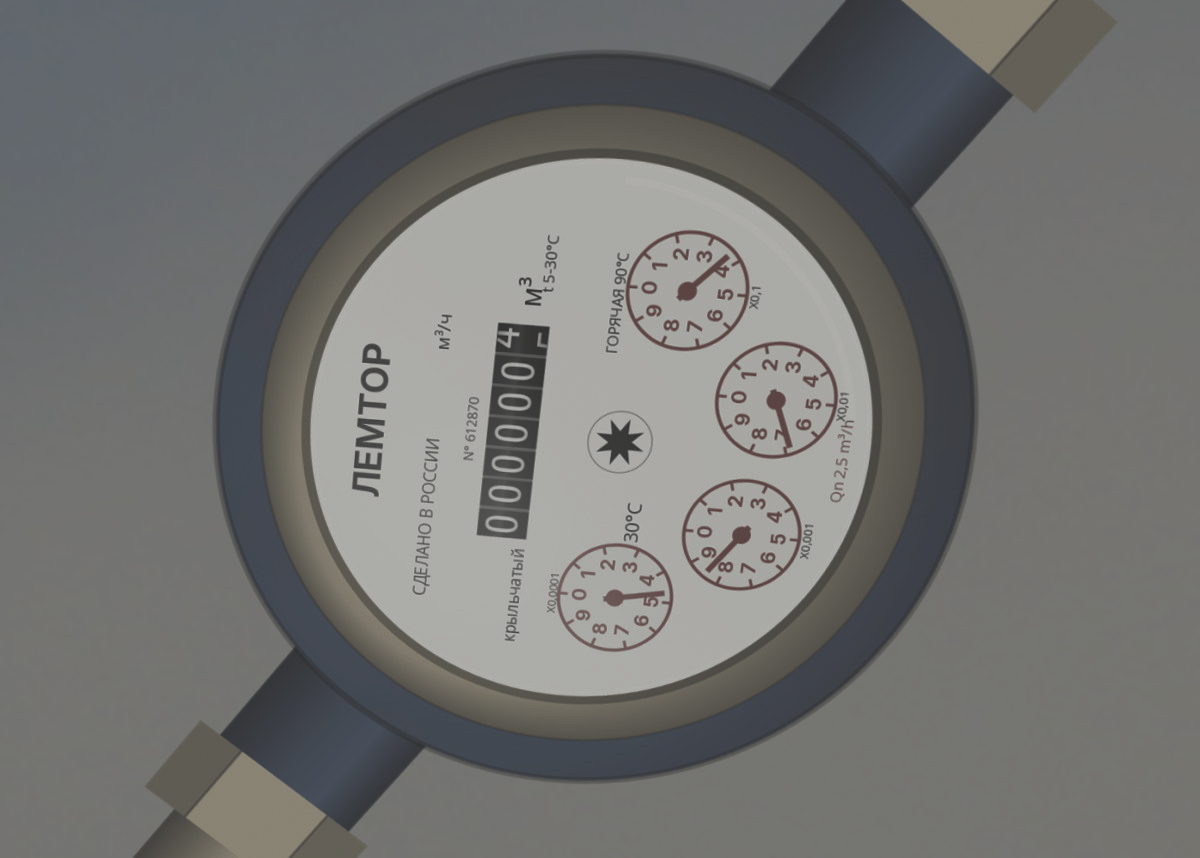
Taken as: 4.3684 m³
